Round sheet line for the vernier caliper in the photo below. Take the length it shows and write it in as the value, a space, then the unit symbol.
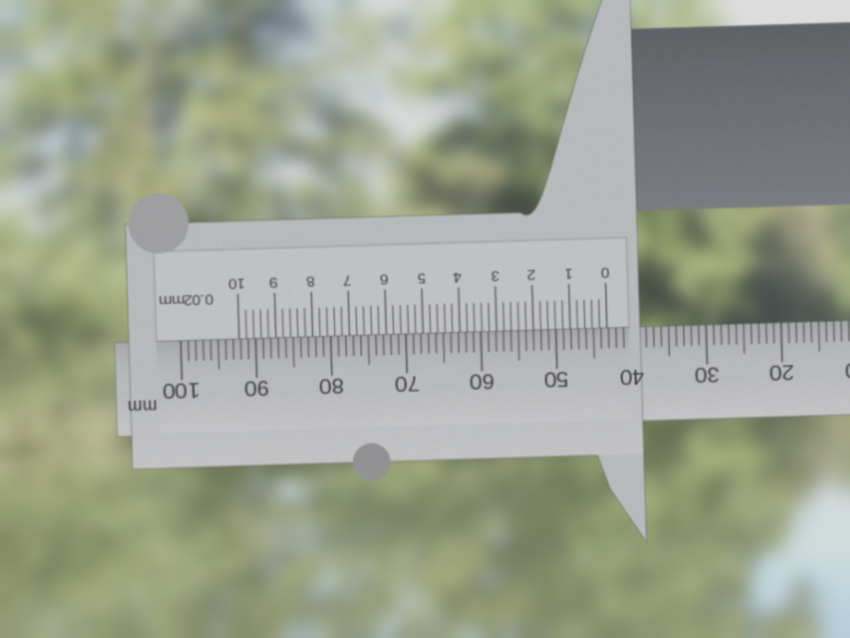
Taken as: 43.2 mm
